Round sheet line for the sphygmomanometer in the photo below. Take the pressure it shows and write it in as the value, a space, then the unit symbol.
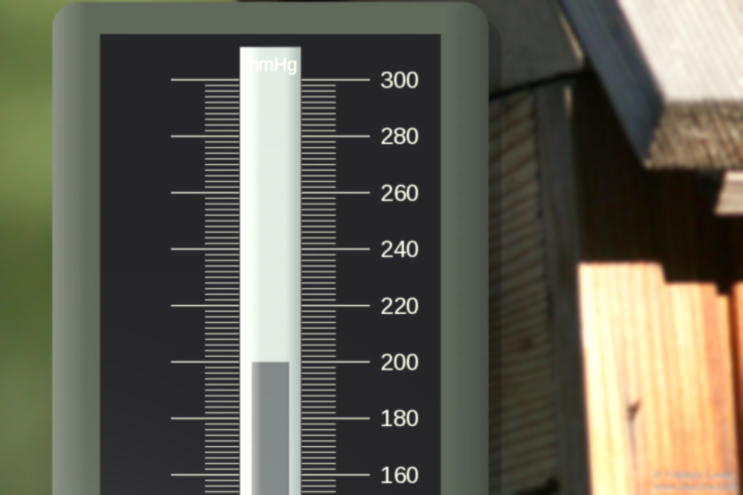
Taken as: 200 mmHg
